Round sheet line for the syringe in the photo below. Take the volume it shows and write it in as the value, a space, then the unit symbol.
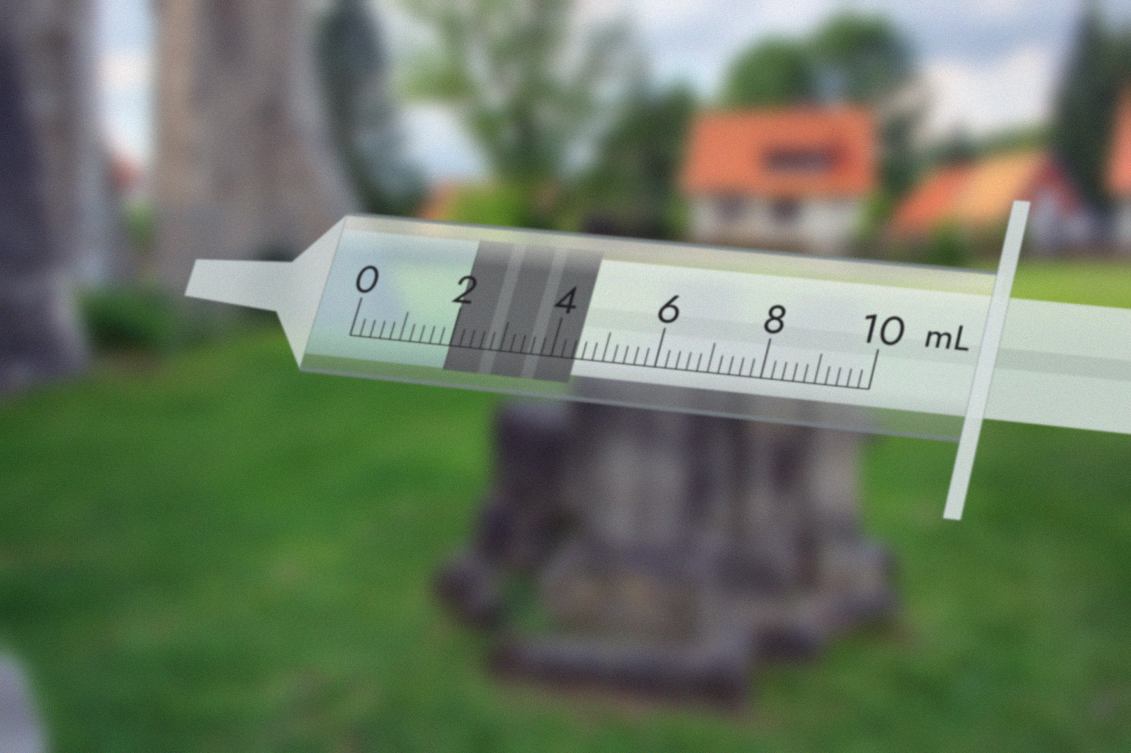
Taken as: 2 mL
